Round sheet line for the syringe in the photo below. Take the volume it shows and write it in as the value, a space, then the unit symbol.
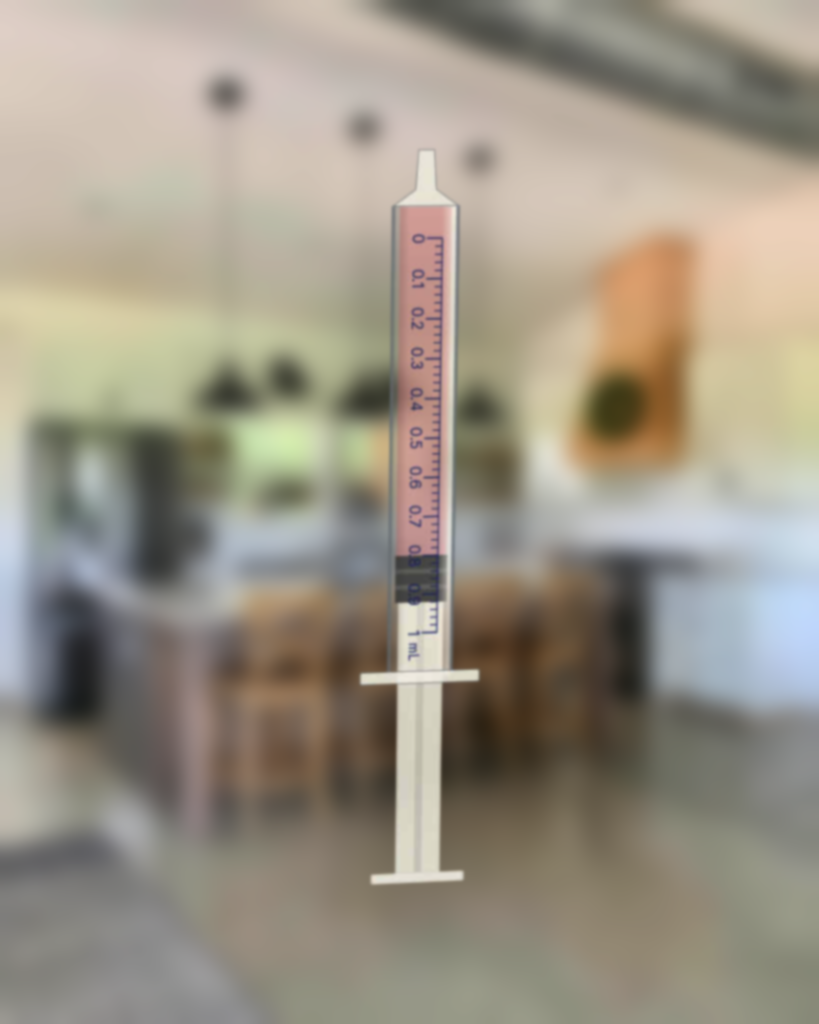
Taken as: 0.8 mL
